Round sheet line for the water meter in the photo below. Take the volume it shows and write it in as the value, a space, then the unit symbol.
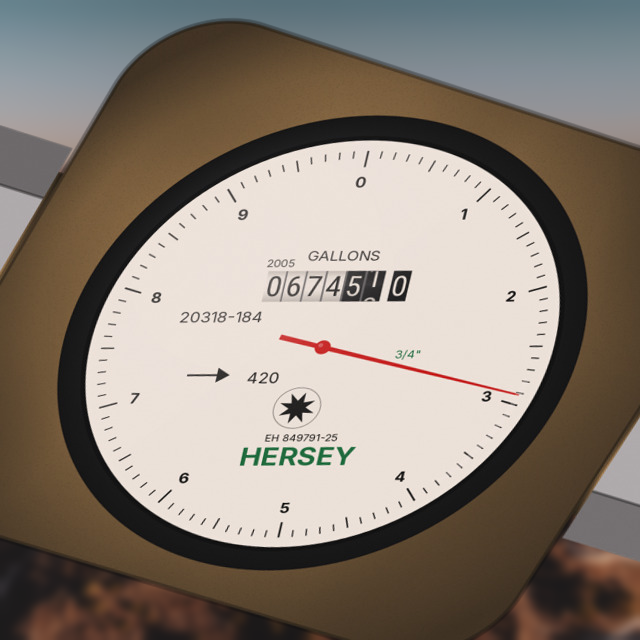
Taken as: 674512.9 gal
